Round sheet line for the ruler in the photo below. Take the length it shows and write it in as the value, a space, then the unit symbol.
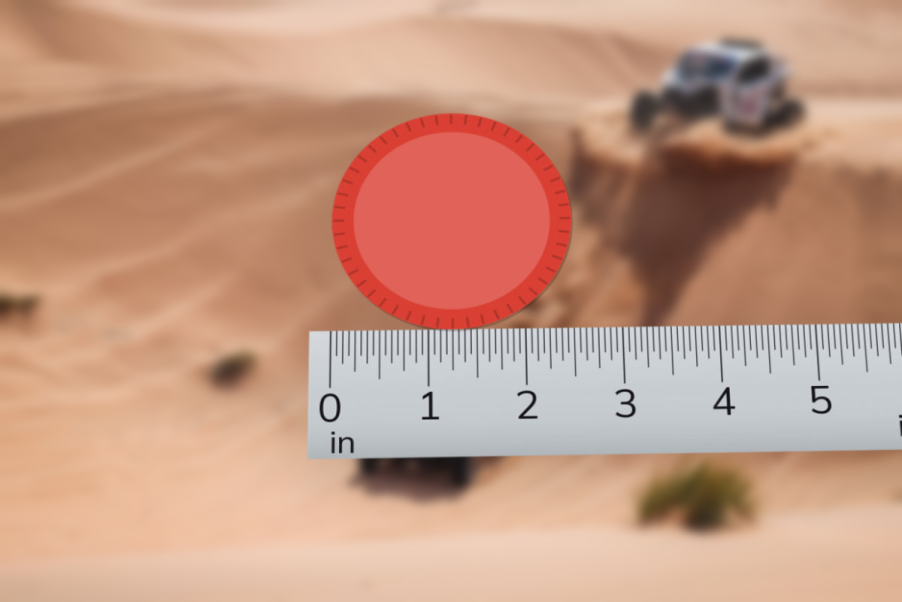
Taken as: 2.5 in
